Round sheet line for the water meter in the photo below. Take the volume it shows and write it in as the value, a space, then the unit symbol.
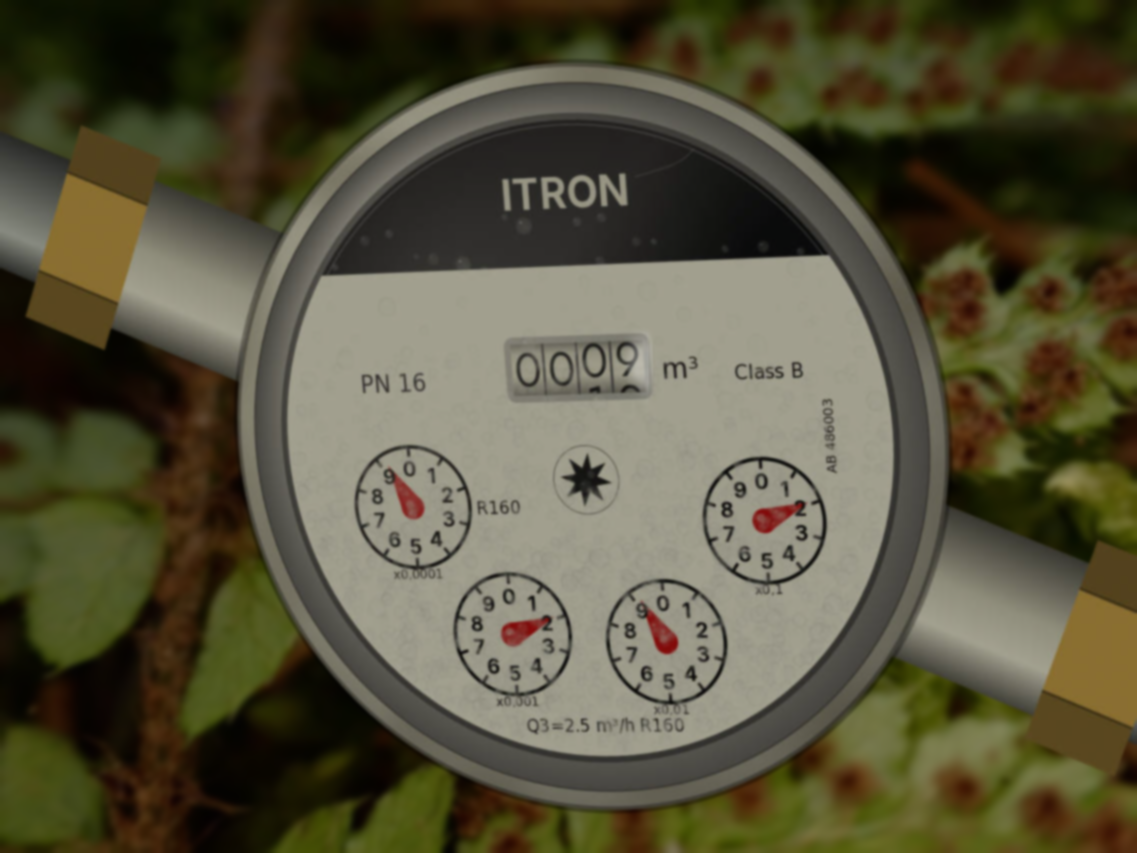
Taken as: 9.1919 m³
